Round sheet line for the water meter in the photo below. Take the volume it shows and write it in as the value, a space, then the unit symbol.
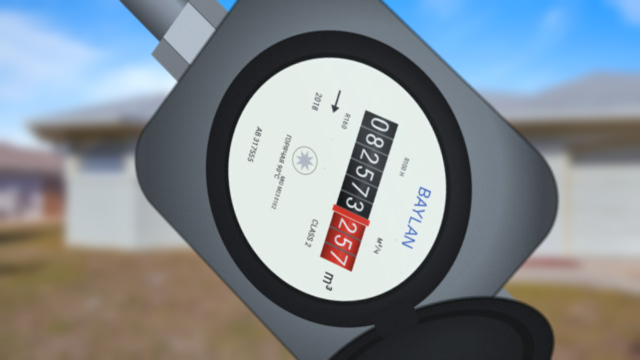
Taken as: 82573.257 m³
